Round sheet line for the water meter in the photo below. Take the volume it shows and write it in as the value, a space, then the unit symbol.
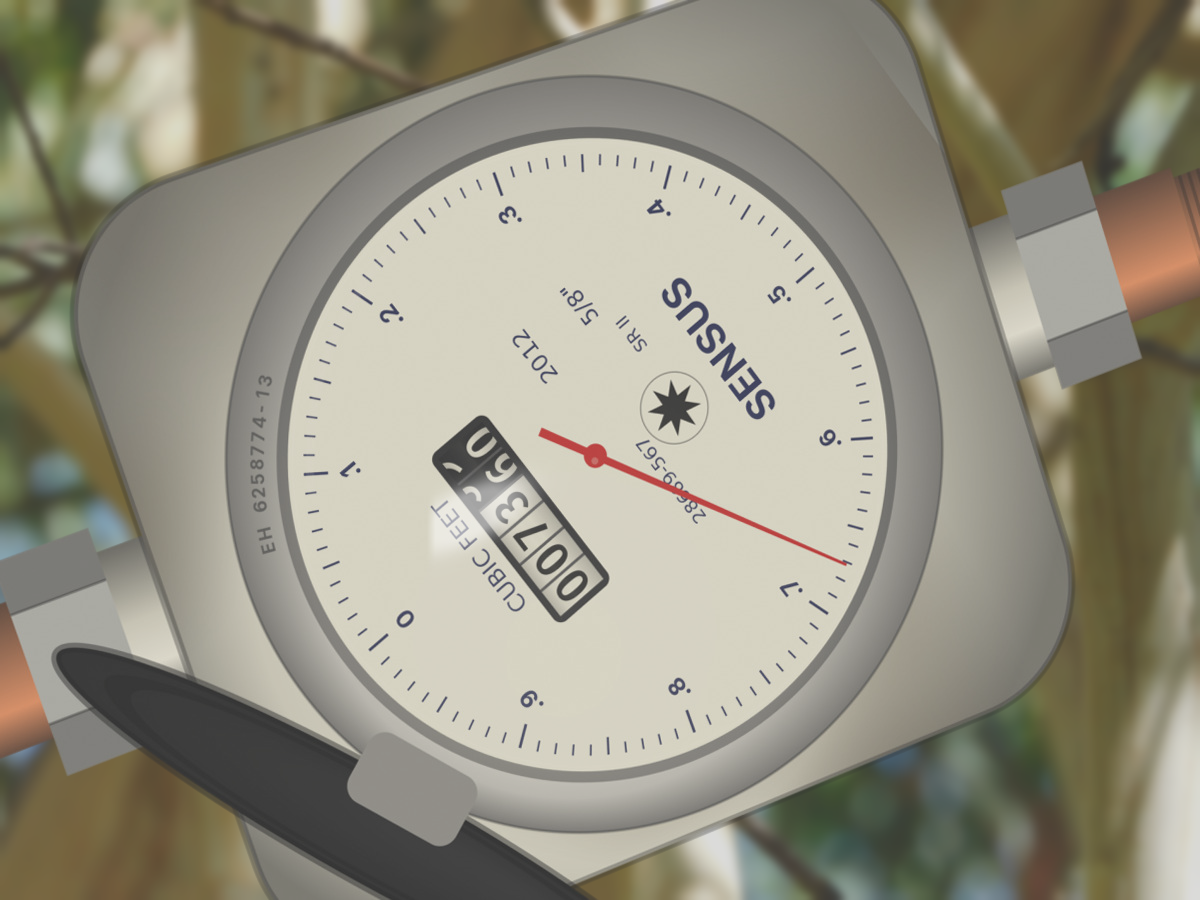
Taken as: 7359.67 ft³
